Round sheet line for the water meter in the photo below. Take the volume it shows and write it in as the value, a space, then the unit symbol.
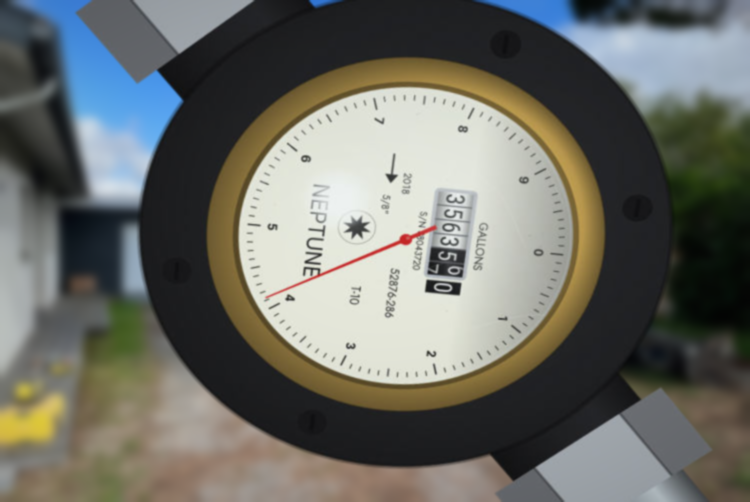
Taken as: 3563564.1 gal
